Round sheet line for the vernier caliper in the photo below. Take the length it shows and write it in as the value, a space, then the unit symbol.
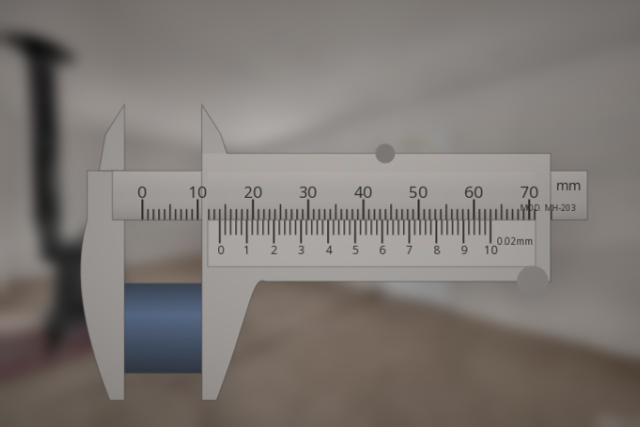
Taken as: 14.0 mm
